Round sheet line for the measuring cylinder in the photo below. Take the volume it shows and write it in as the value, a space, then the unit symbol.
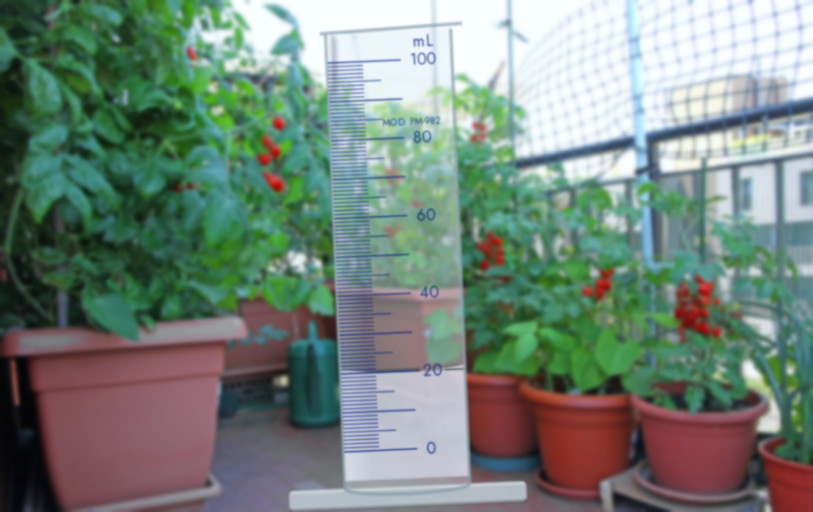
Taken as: 20 mL
